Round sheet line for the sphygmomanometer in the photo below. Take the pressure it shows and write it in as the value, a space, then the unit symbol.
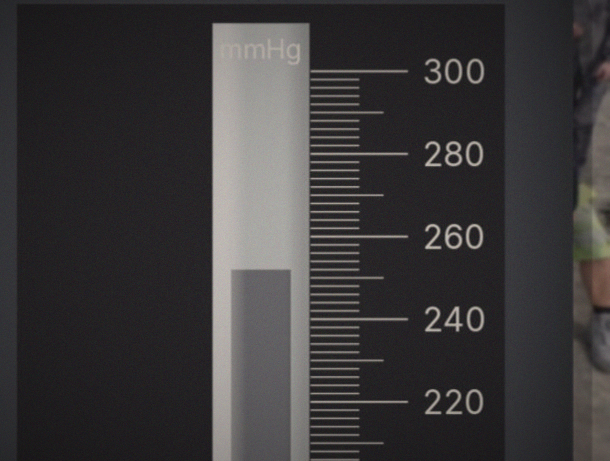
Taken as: 252 mmHg
